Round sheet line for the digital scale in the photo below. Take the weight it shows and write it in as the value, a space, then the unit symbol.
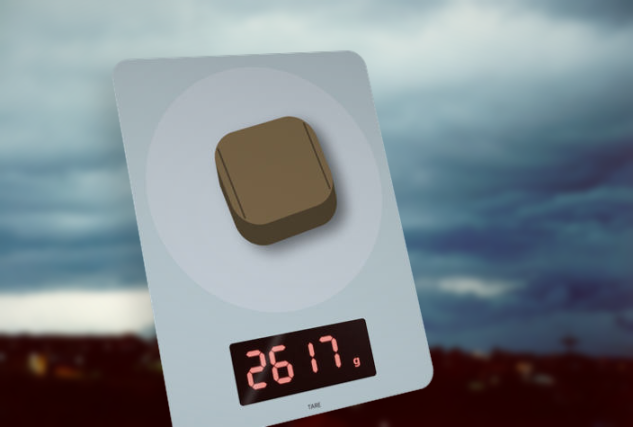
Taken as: 2617 g
